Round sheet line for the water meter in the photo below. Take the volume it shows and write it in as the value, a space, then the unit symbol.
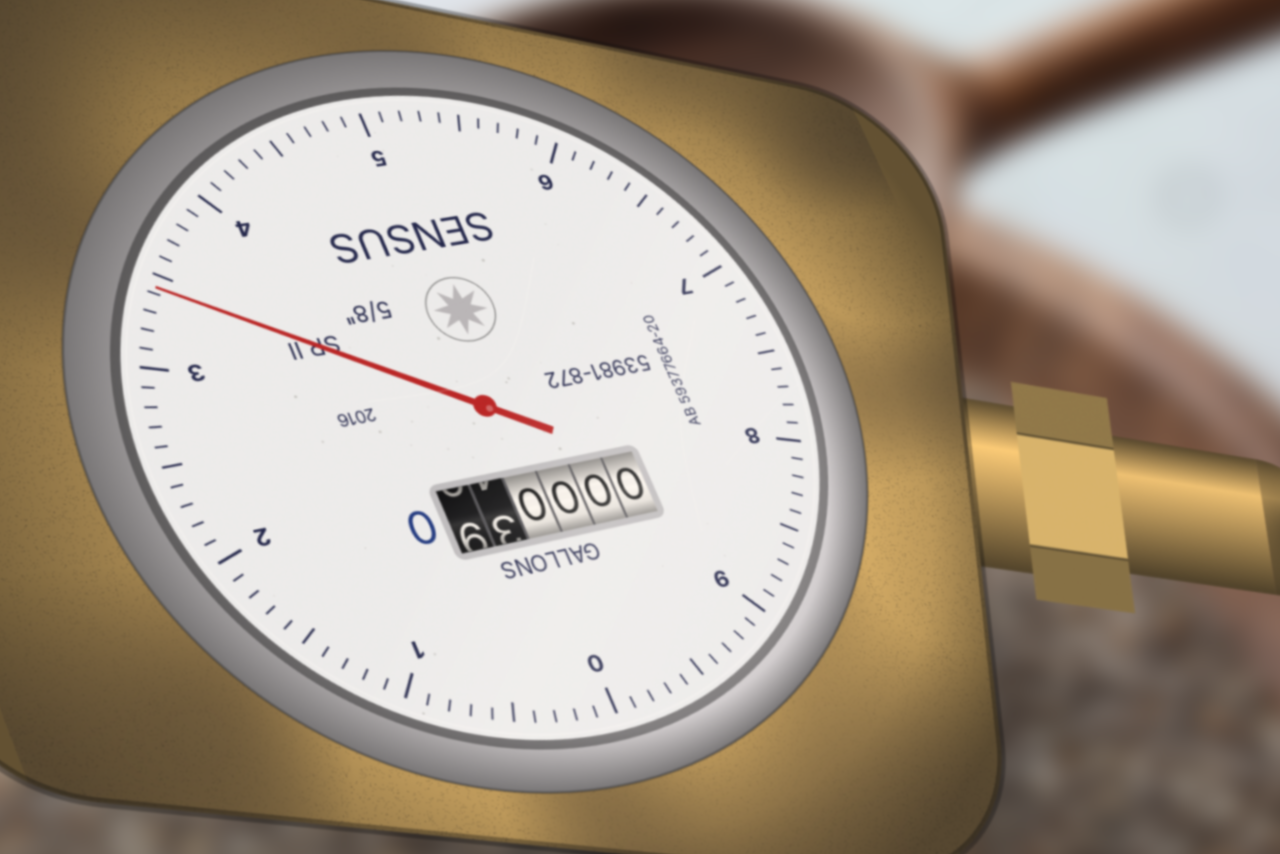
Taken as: 393.4 gal
